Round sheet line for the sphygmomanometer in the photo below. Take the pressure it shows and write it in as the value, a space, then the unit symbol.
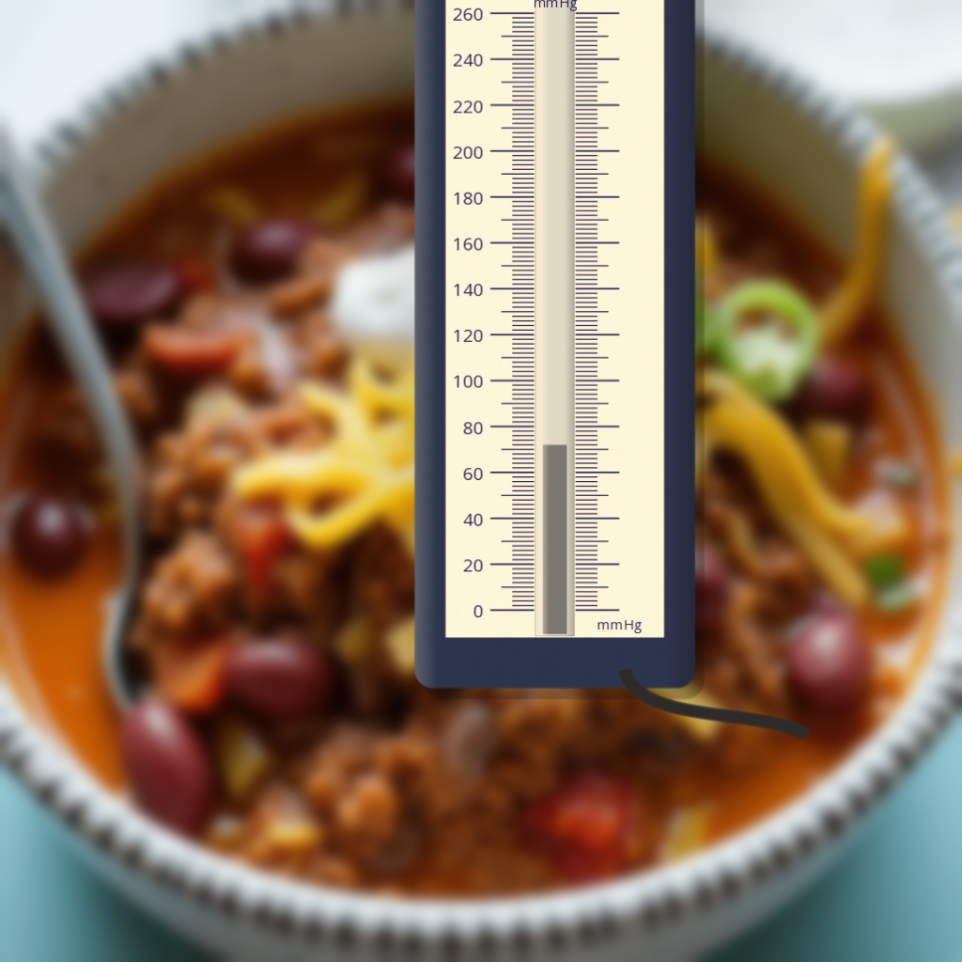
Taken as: 72 mmHg
